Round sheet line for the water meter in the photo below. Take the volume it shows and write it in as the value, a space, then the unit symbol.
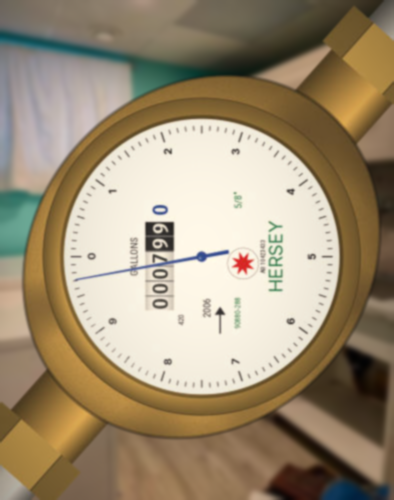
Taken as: 7989.7 gal
